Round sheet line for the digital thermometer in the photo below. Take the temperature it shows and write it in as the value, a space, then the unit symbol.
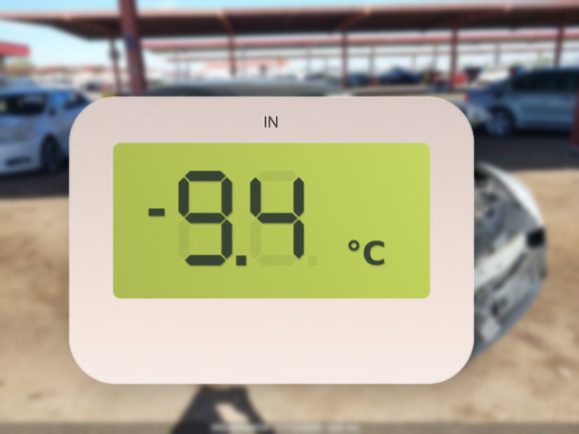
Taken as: -9.4 °C
